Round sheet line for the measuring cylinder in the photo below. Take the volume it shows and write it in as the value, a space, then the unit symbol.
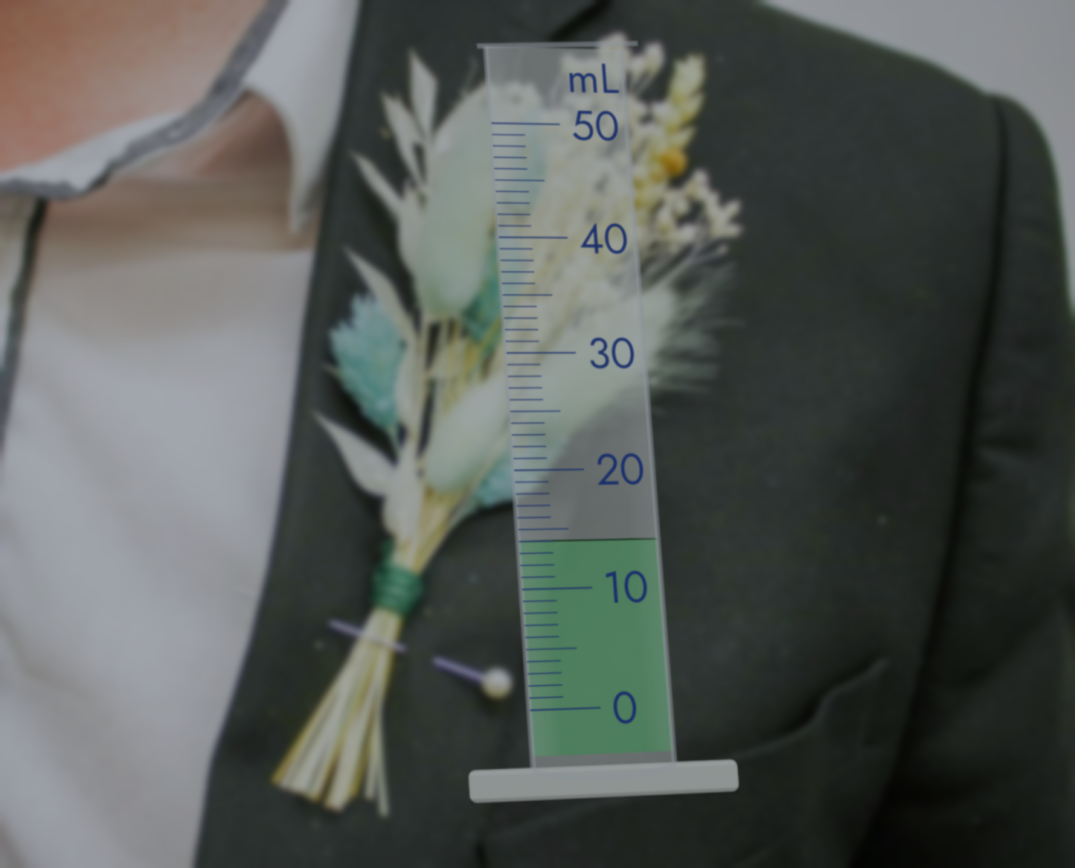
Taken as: 14 mL
